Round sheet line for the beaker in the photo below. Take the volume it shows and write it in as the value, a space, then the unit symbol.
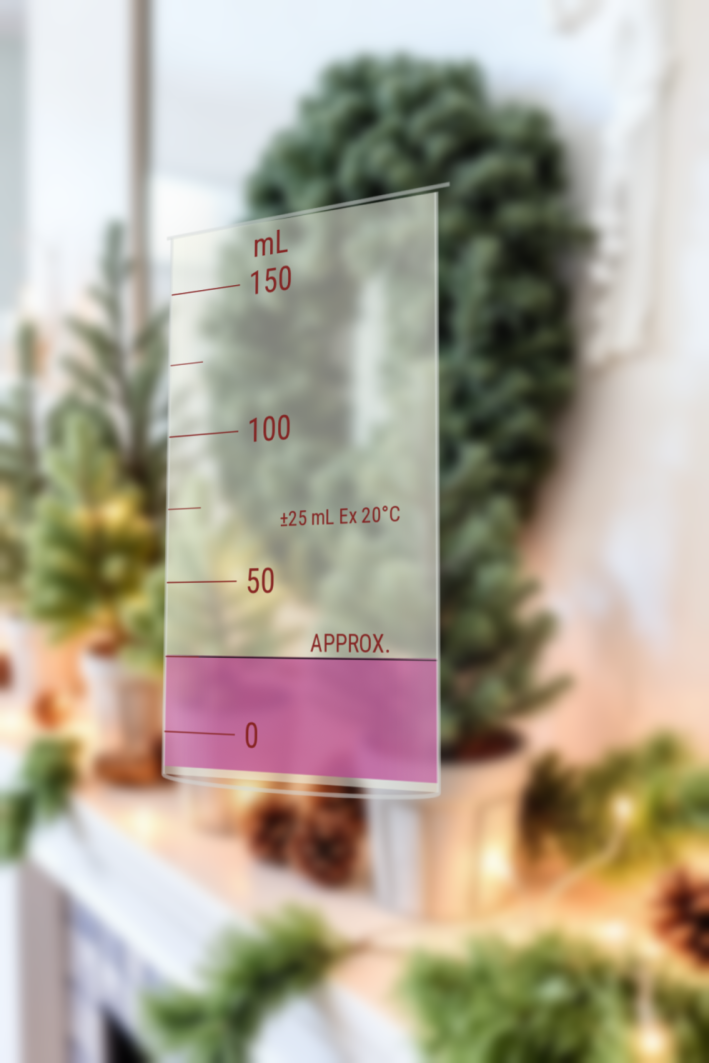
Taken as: 25 mL
